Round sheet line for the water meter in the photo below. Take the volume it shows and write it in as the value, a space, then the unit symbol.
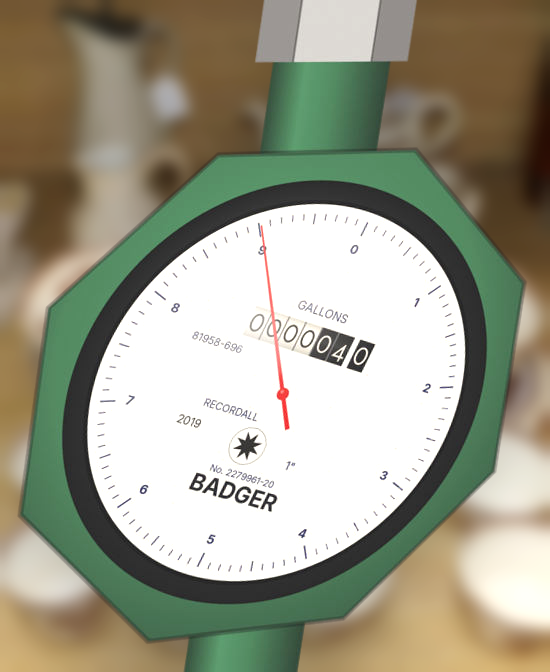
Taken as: 39.0 gal
